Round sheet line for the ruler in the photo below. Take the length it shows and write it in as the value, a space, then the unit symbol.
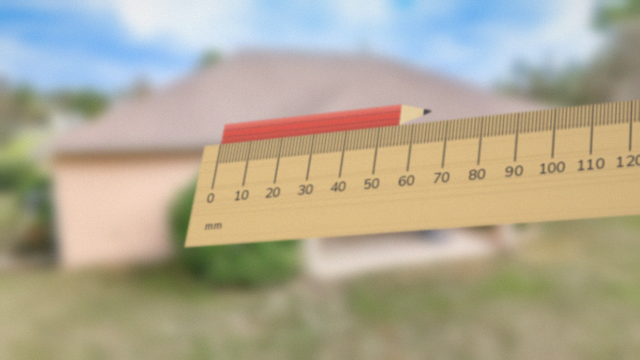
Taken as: 65 mm
